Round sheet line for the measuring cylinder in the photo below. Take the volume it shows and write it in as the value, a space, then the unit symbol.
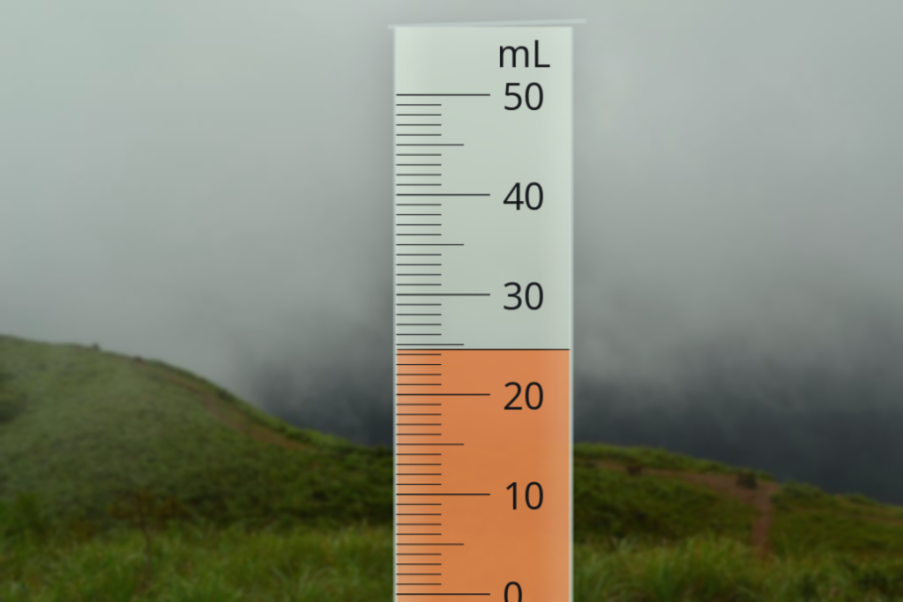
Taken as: 24.5 mL
